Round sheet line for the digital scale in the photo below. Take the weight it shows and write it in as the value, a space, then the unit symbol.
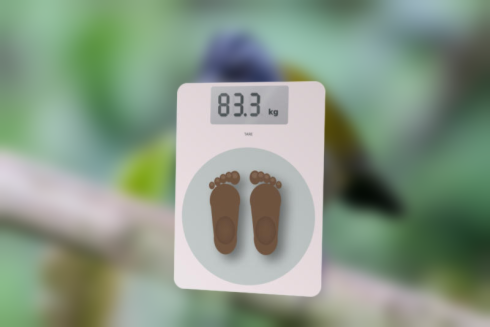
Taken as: 83.3 kg
